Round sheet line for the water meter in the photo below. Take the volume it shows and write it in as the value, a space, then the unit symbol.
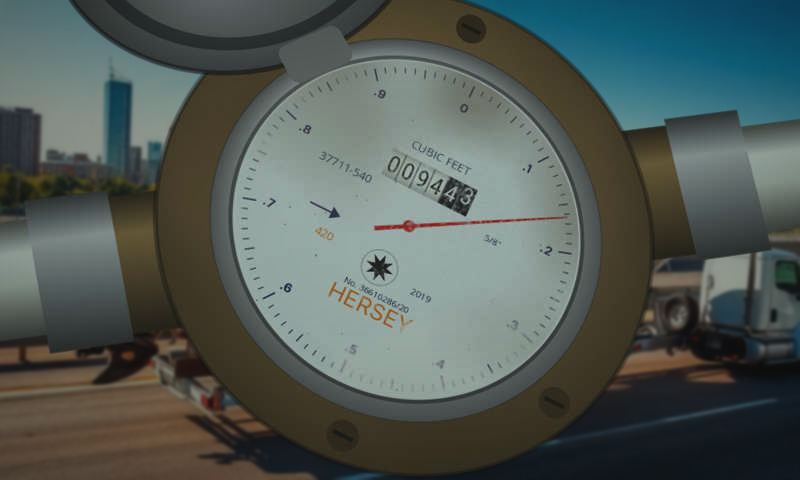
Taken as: 9443.16 ft³
